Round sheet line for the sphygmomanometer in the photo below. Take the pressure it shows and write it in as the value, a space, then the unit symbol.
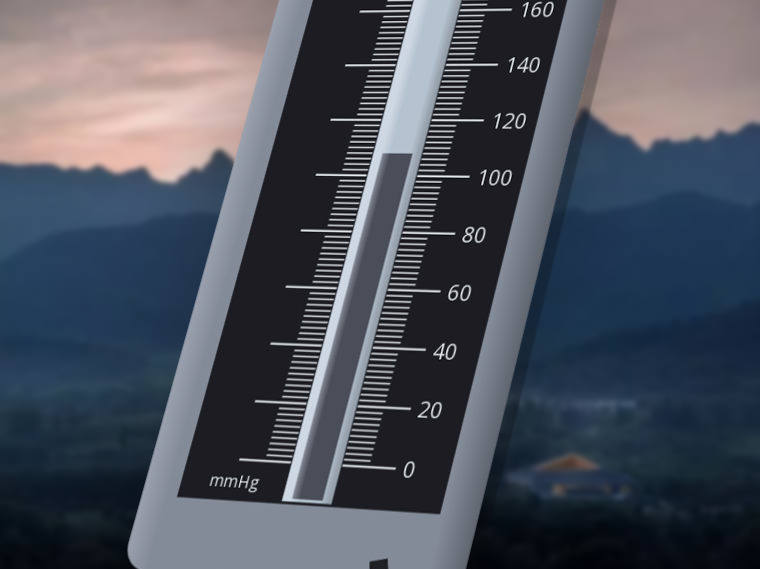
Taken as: 108 mmHg
